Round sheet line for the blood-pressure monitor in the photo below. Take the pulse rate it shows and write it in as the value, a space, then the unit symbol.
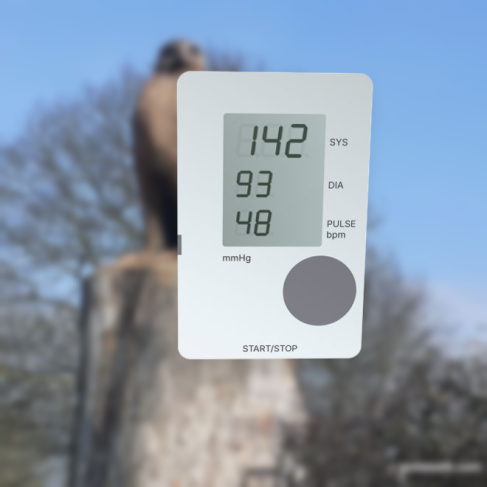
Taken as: 48 bpm
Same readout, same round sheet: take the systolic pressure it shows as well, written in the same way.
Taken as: 142 mmHg
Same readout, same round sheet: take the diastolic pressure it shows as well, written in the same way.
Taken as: 93 mmHg
